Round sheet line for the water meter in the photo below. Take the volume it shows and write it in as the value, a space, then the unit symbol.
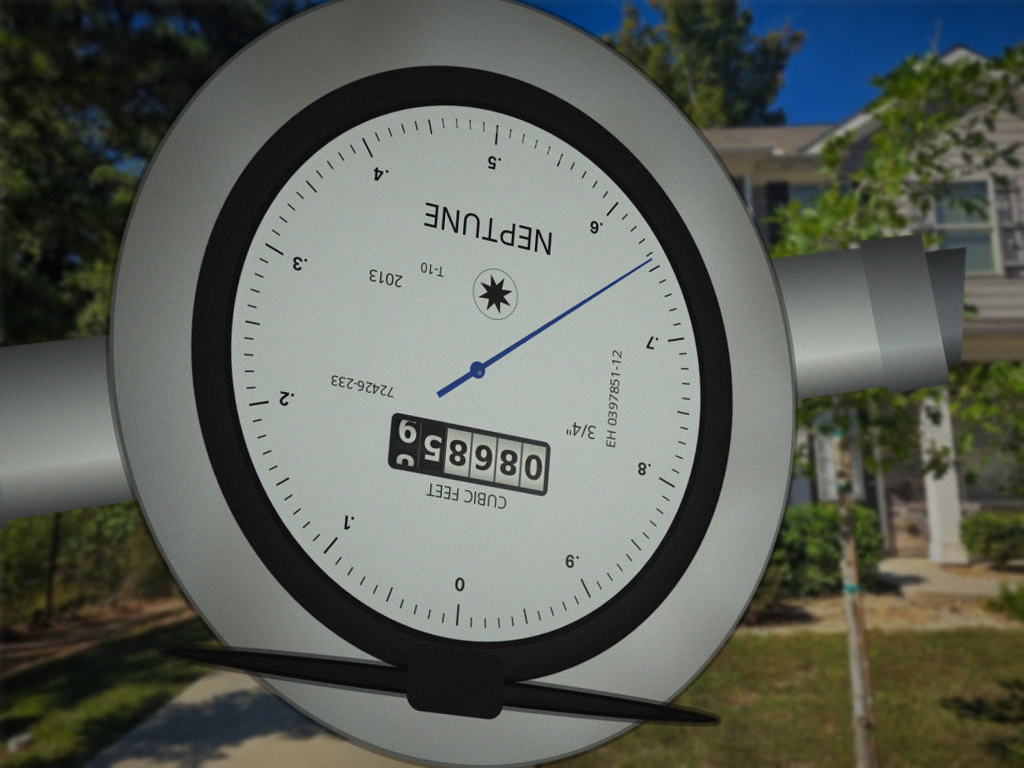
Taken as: 86858.64 ft³
